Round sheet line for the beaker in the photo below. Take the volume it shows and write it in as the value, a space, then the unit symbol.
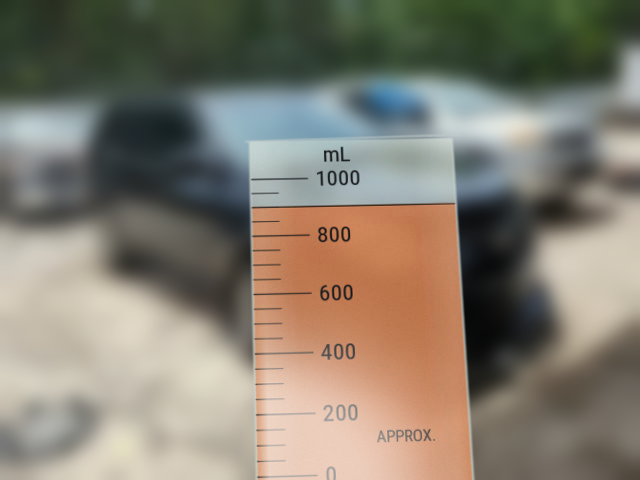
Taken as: 900 mL
